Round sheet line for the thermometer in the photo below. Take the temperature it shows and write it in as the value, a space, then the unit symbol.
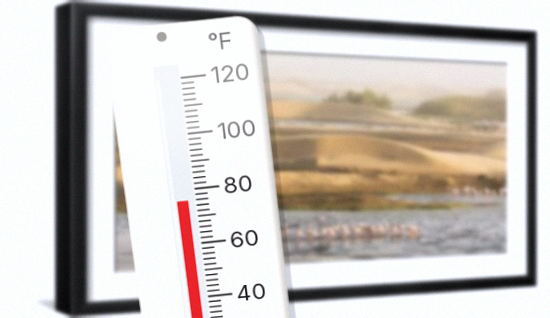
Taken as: 76 °F
